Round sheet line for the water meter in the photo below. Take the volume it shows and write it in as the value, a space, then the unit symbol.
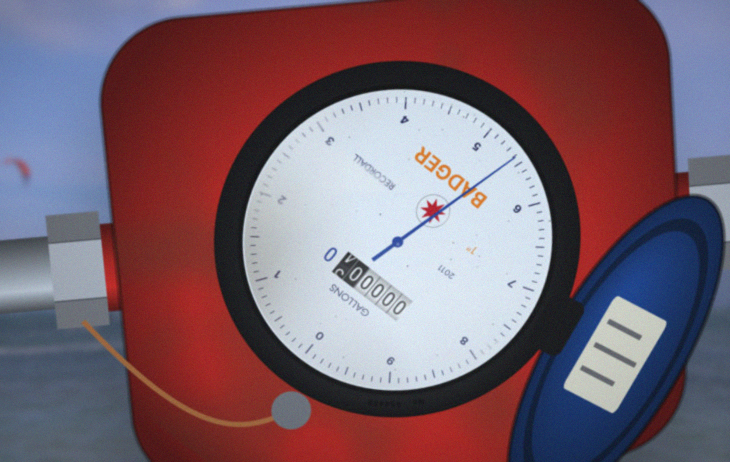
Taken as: 35.4 gal
